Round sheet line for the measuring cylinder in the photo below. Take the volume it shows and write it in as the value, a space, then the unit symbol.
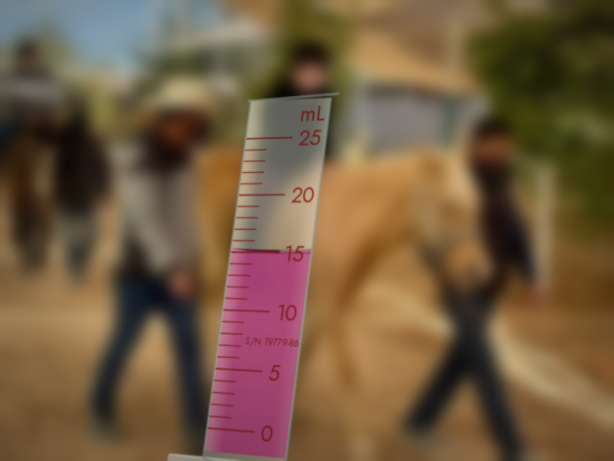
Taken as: 15 mL
